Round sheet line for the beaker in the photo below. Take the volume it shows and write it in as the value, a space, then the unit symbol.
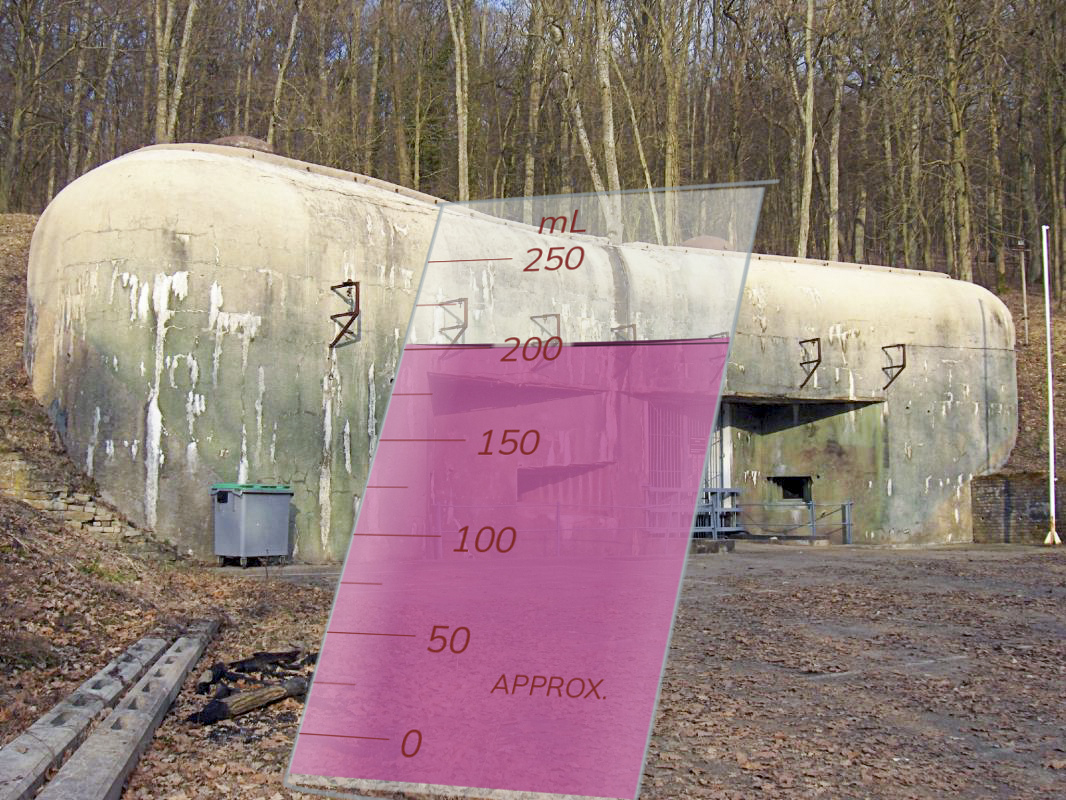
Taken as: 200 mL
